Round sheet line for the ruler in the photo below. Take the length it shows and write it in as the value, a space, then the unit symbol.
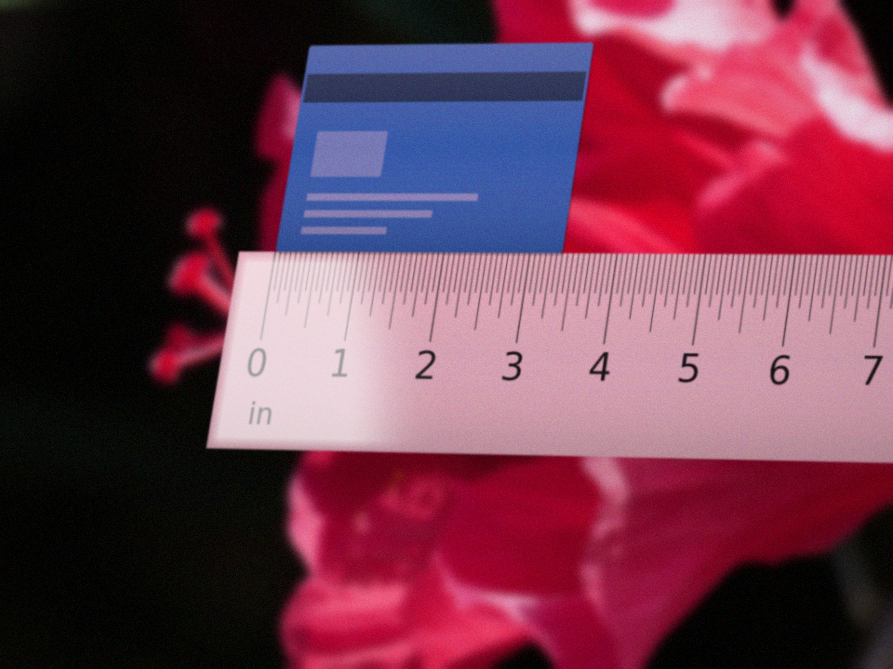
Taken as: 3.375 in
